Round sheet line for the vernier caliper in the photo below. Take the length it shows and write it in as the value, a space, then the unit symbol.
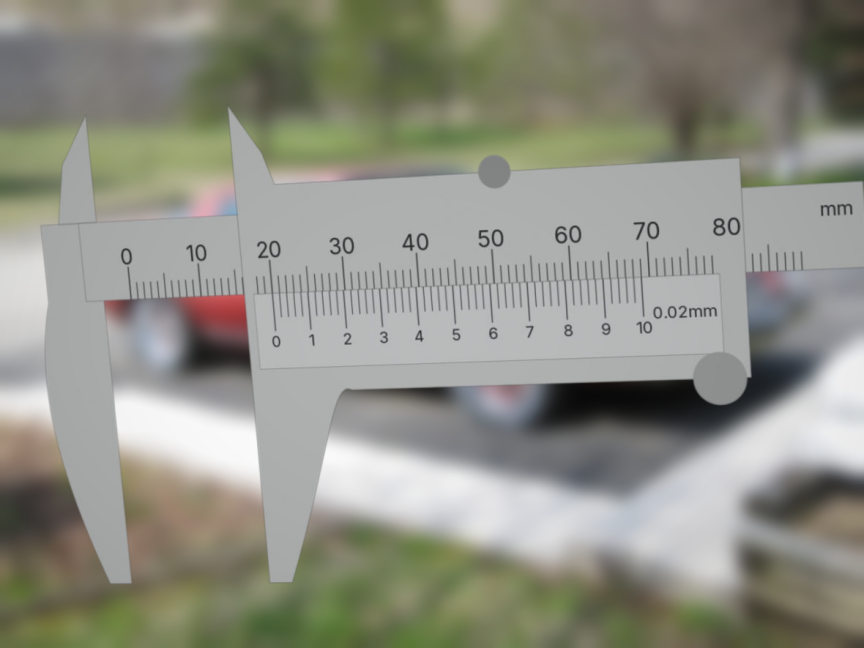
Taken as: 20.0 mm
